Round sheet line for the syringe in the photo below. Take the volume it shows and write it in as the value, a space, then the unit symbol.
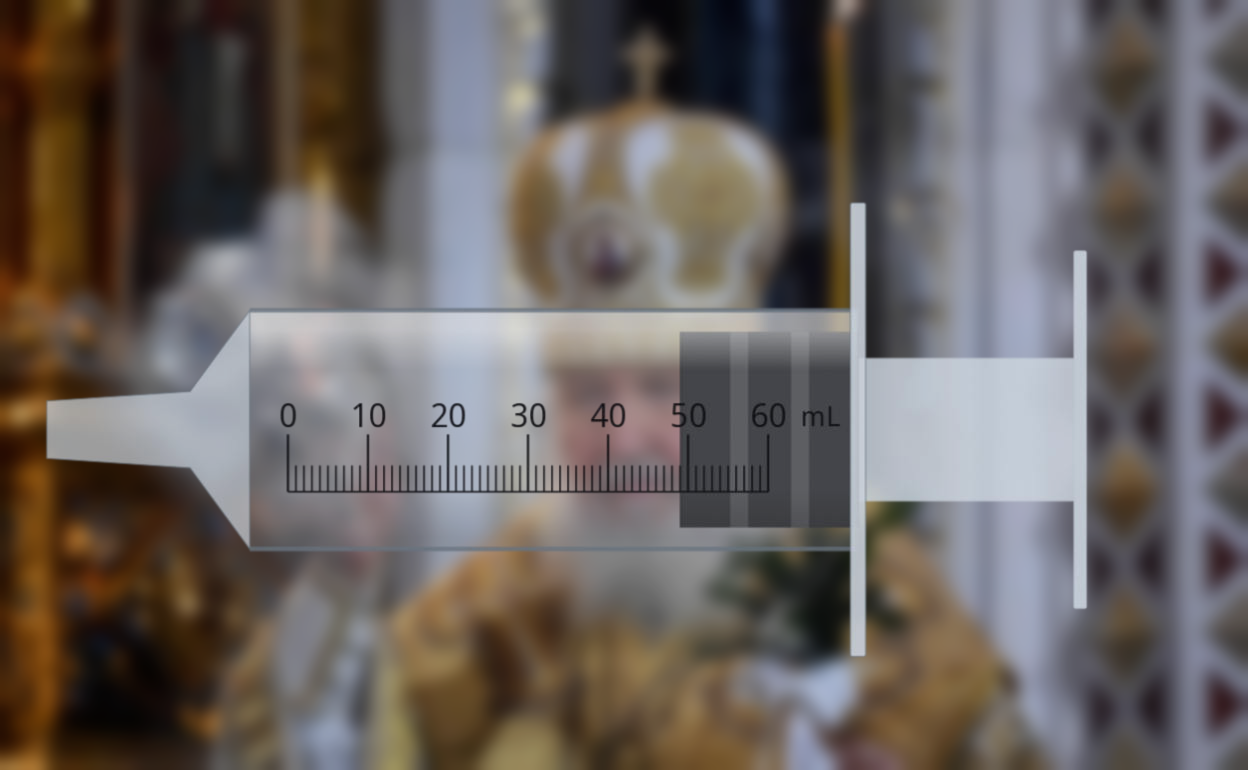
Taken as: 49 mL
